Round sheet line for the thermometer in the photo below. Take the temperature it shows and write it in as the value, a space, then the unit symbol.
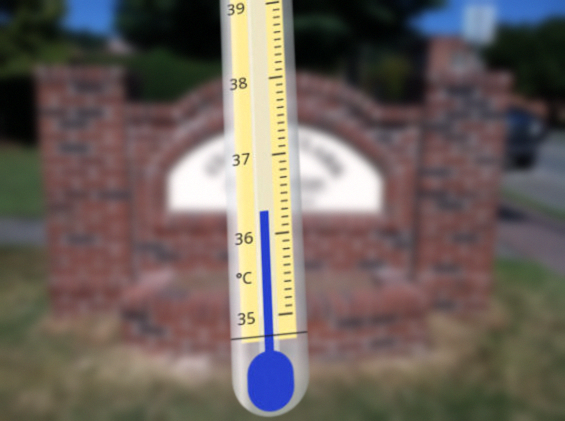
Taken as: 36.3 °C
